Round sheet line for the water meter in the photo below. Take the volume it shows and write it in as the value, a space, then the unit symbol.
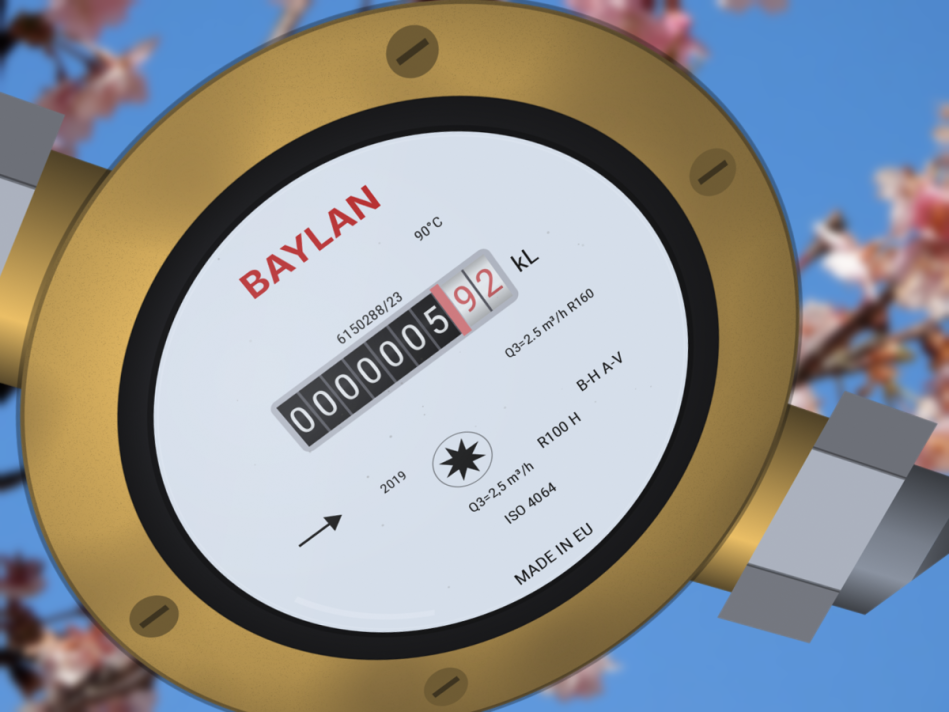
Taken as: 5.92 kL
